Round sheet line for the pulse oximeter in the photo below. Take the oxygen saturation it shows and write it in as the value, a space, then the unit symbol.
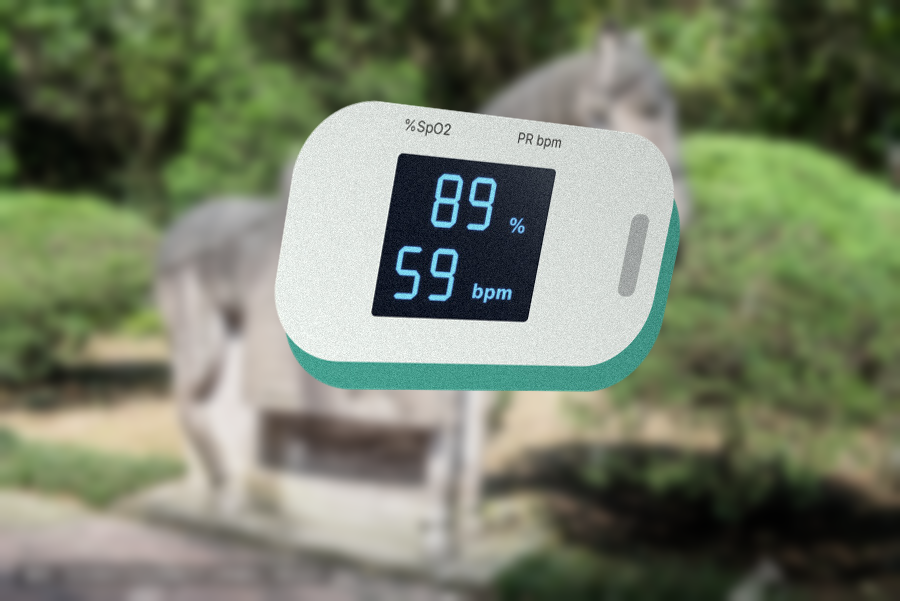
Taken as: 89 %
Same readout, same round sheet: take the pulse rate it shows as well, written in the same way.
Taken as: 59 bpm
